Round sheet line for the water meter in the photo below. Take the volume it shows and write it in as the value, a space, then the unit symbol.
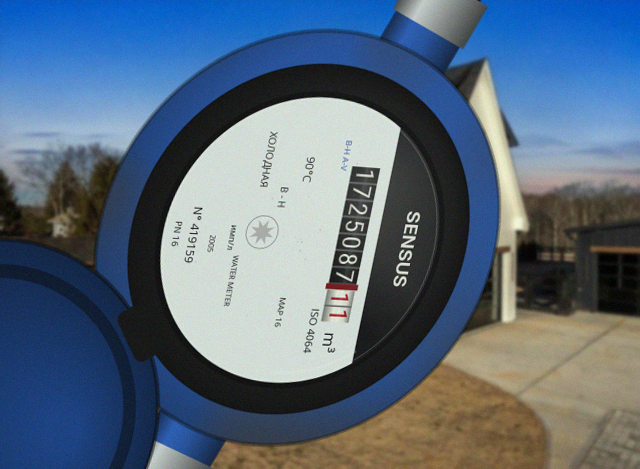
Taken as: 1725087.11 m³
